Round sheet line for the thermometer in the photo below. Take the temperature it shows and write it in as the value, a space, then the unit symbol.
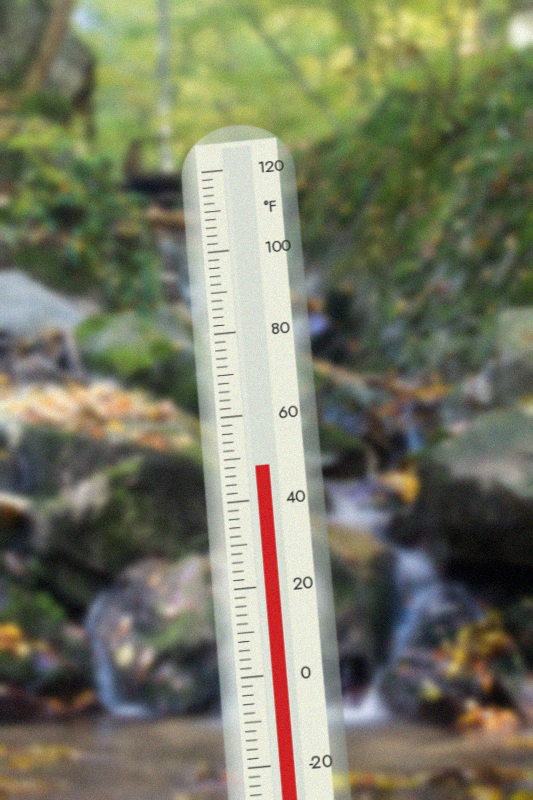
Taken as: 48 °F
